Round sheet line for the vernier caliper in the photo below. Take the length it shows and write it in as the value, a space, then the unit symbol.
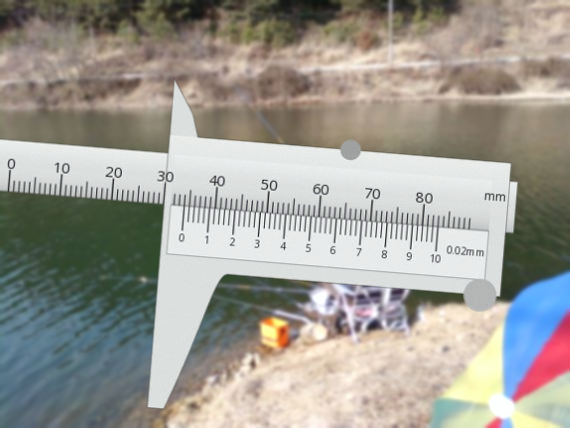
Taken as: 34.0 mm
